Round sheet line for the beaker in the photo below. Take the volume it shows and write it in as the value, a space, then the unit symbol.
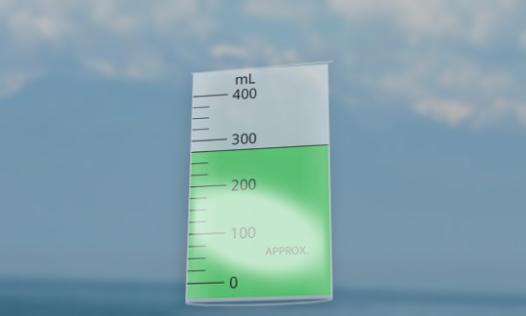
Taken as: 275 mL
